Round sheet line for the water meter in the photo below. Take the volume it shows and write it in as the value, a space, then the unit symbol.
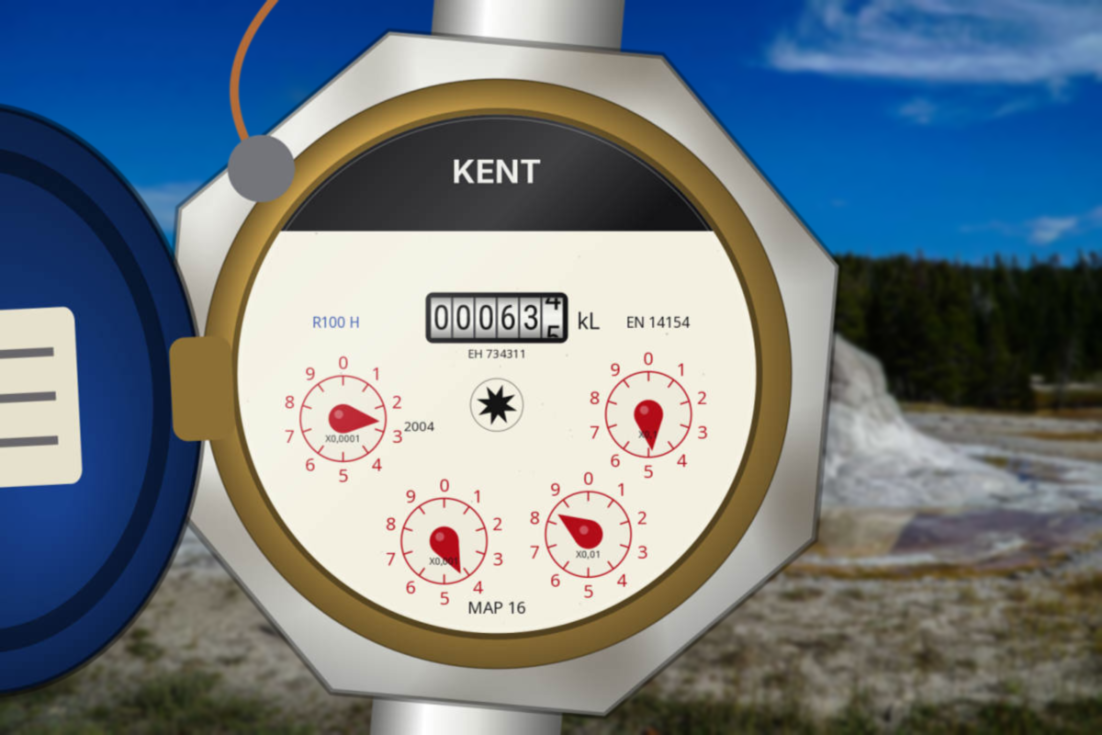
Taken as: 634.4842 kL
